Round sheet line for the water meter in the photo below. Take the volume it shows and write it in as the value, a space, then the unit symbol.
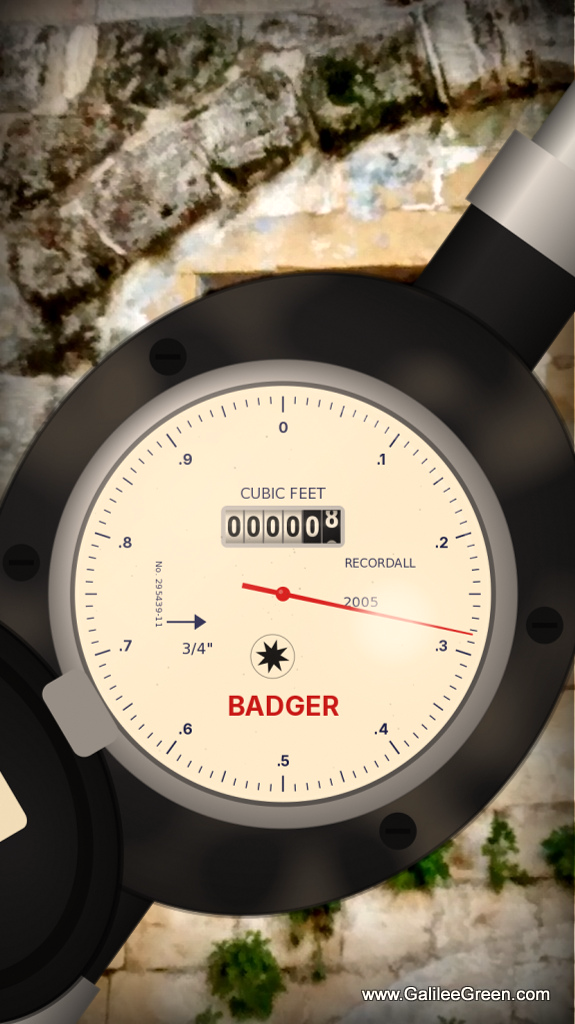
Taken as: 8.28 ft³
